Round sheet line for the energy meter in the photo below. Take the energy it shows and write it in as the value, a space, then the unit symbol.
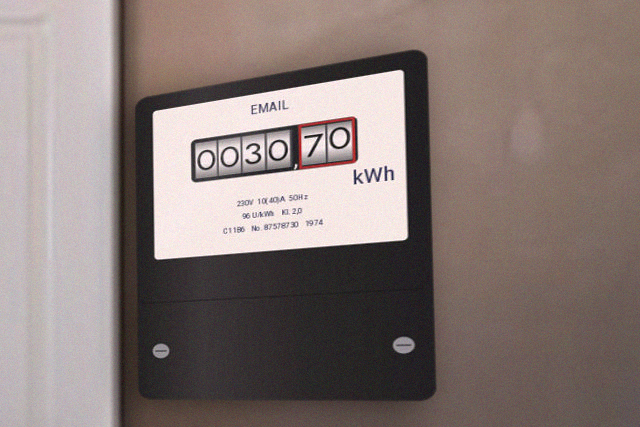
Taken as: 30.70 kWh
